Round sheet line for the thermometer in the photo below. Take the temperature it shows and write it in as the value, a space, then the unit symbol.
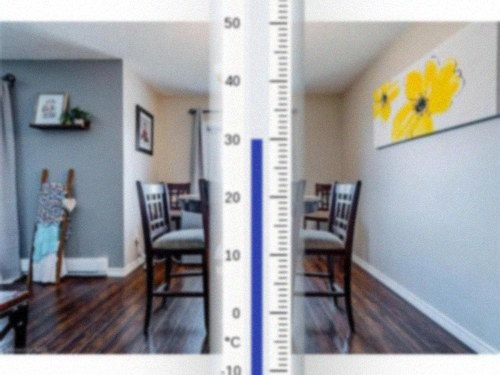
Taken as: 30 °C
